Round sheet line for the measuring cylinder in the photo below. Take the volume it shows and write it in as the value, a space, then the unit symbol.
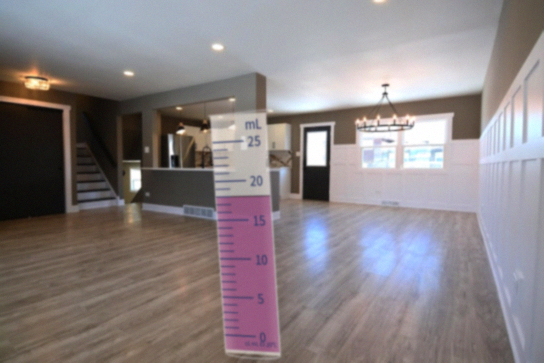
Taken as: 18 mL
